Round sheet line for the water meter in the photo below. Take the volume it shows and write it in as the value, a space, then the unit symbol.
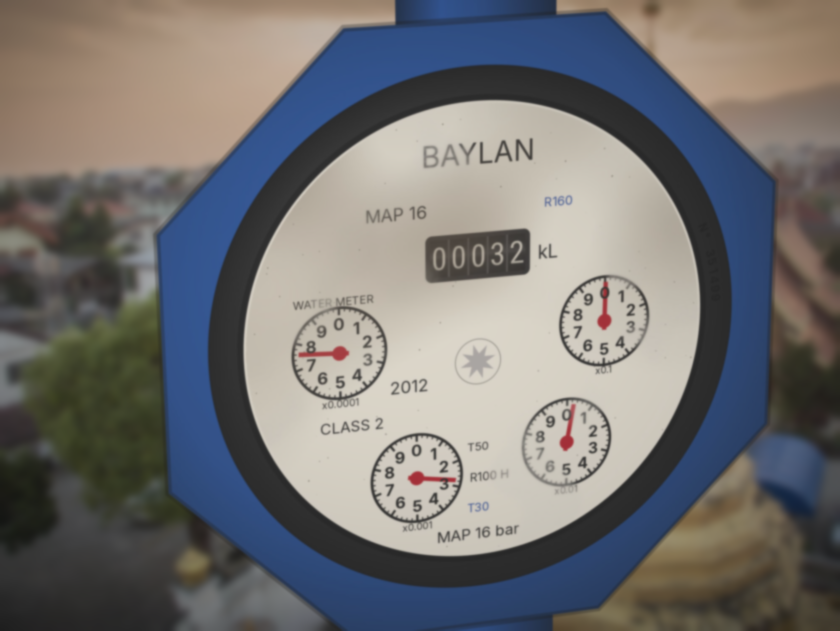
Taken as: 32.0027 kL
